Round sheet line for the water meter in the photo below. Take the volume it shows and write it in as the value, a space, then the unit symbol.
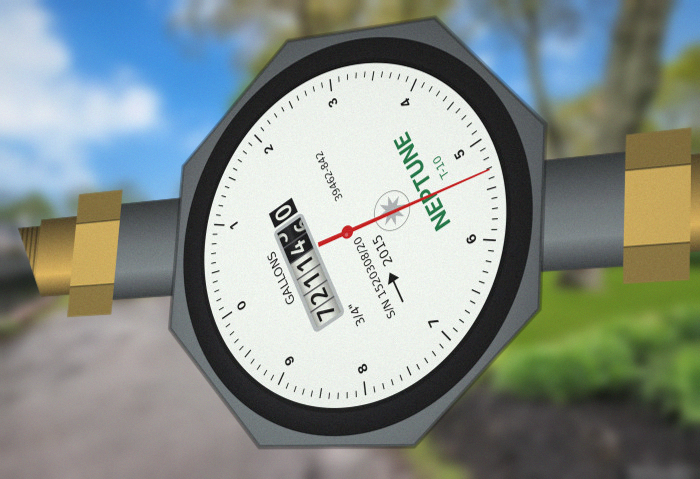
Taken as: 7211455.3 gal
